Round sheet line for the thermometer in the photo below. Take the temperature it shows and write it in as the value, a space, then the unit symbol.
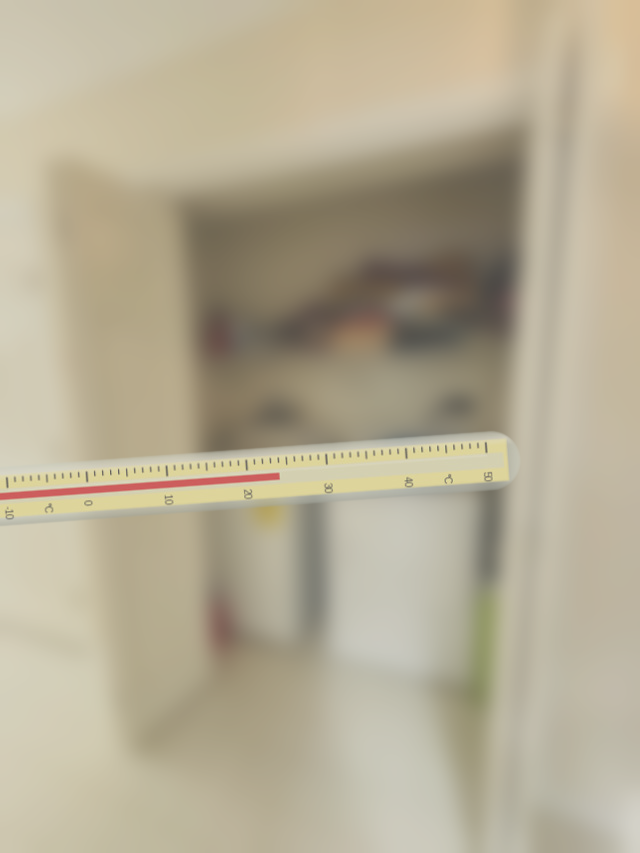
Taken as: 24 °C
